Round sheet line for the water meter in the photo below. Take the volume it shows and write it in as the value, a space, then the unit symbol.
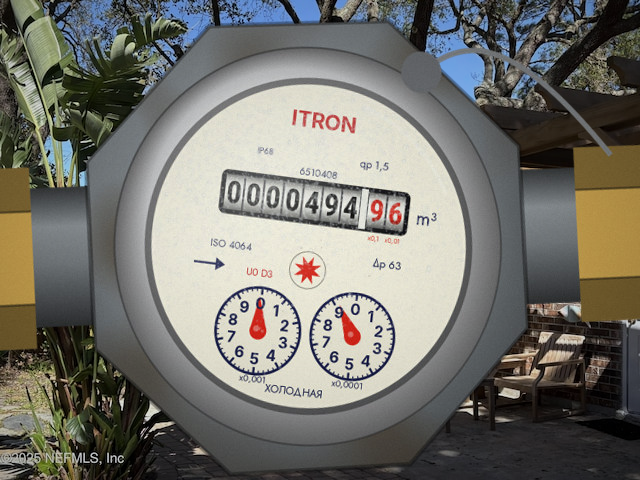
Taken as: 494.9599 m³
